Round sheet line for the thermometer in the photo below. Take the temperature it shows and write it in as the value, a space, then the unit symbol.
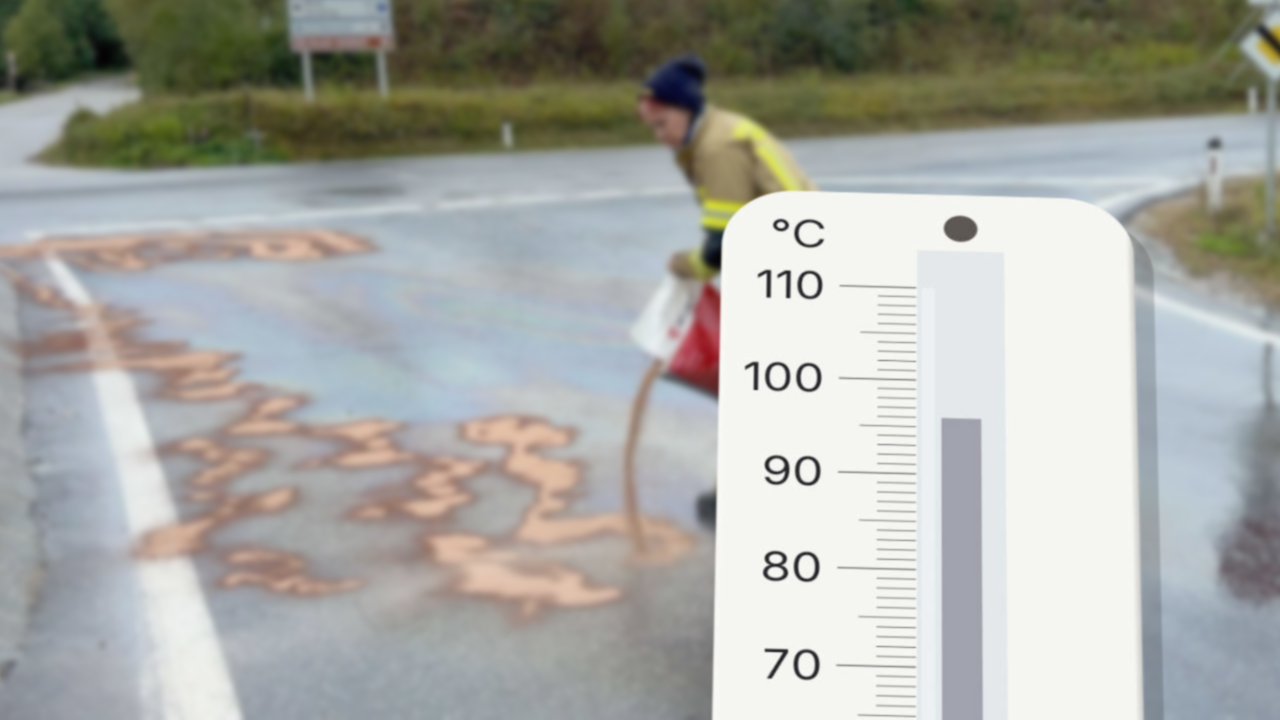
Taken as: 96 °C
